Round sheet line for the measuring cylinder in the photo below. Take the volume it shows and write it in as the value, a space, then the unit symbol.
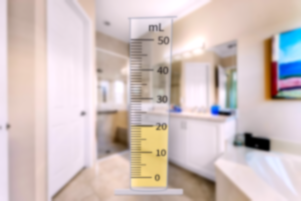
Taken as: 20 mL
